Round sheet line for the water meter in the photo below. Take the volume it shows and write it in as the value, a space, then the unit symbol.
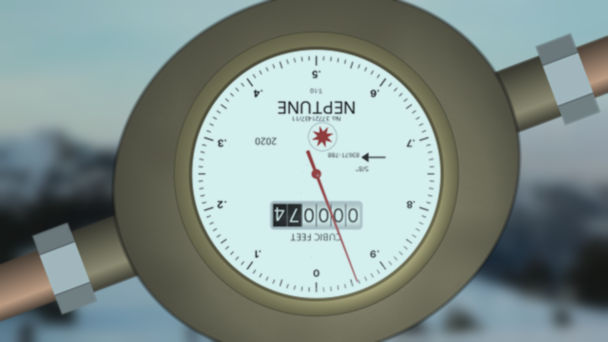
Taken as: 73.94 ft³
